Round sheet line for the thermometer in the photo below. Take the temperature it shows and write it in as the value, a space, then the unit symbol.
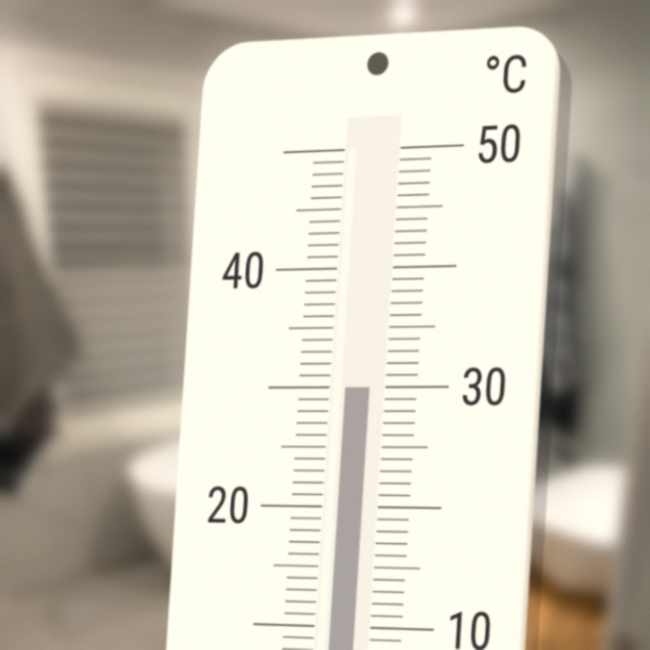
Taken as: 30 °C
